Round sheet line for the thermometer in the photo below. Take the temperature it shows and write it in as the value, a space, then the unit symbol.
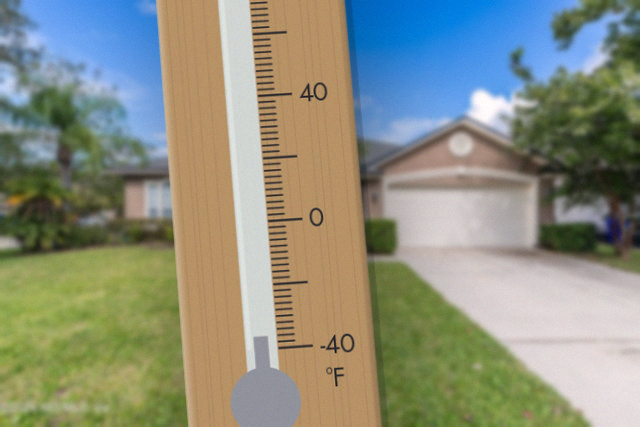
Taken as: -36 °F
